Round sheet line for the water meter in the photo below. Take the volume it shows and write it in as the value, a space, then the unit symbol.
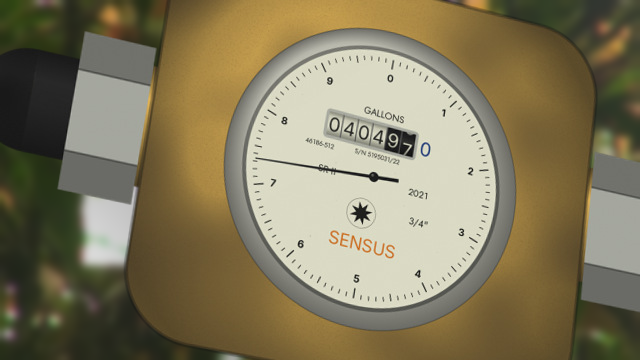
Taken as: 404967.3 gal
